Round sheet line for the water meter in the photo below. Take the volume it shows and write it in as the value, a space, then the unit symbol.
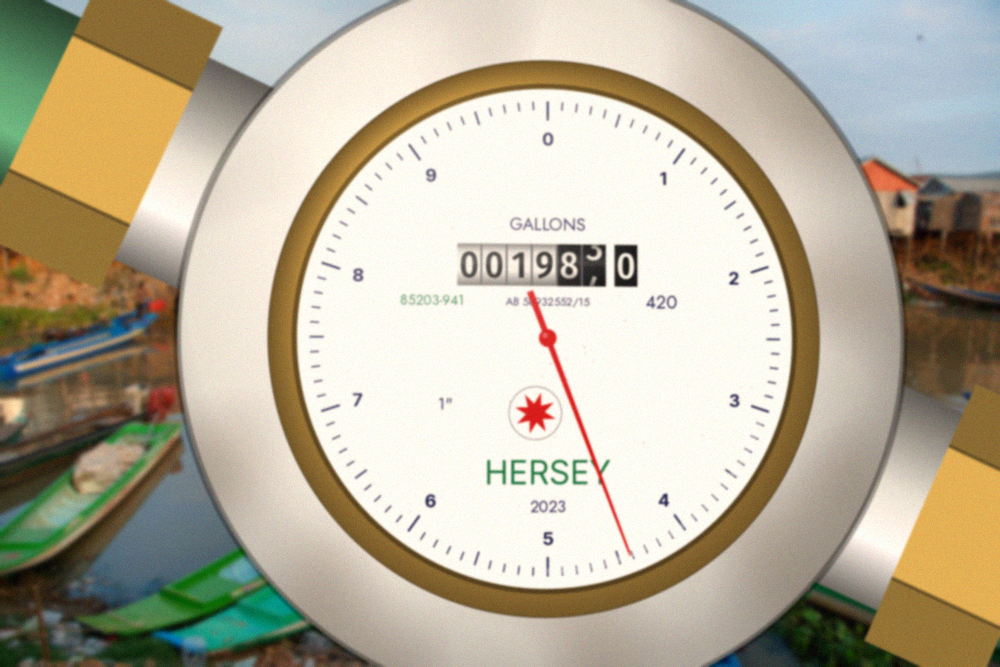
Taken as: 19834.4 gal
